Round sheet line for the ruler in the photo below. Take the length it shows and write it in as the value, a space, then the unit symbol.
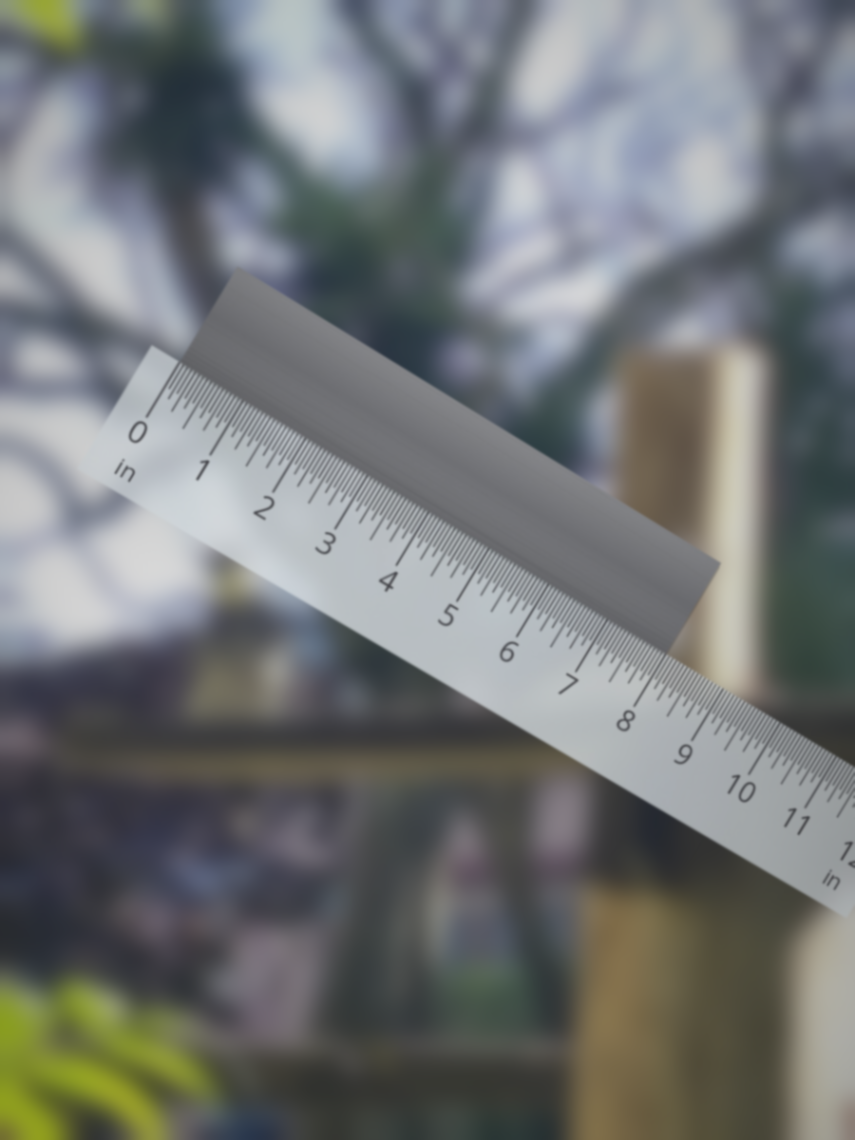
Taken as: 8 in
